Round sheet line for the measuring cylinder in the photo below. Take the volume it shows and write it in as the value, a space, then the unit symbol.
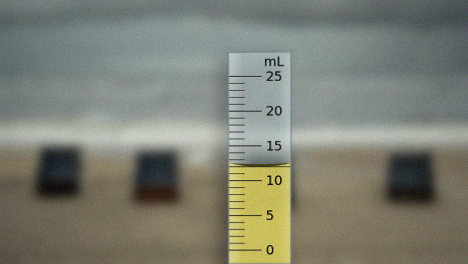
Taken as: 12 mL
